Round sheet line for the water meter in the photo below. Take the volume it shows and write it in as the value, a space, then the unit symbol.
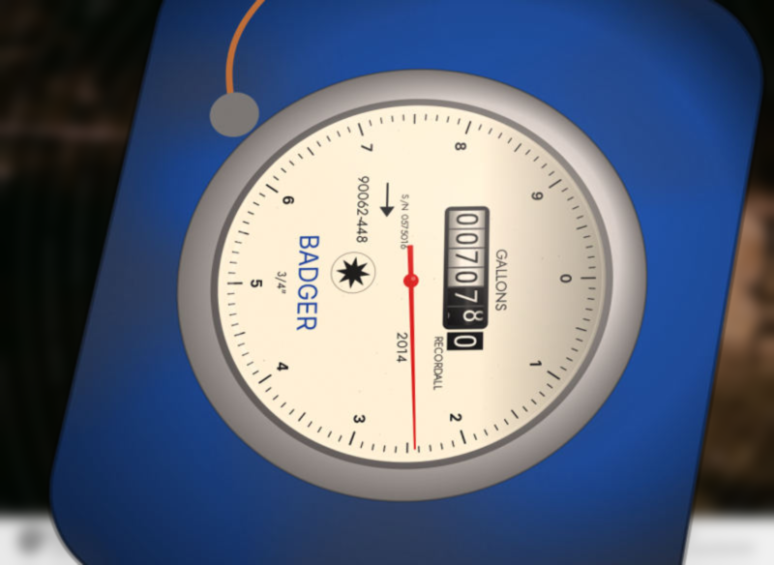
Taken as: 70782.4 gal
